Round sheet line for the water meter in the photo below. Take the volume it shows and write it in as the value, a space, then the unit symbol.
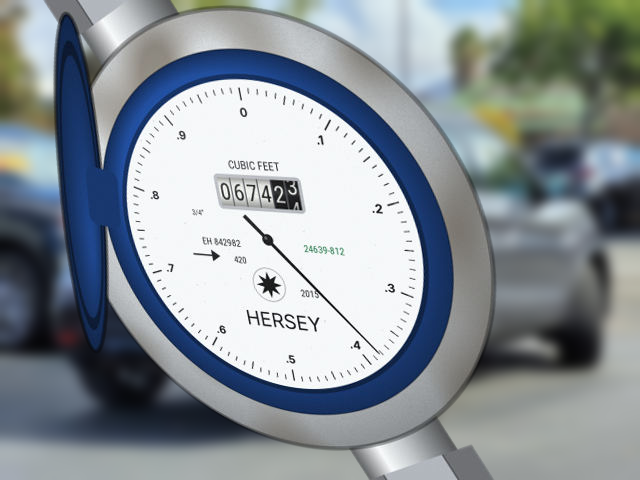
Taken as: 67423.38 ft³
